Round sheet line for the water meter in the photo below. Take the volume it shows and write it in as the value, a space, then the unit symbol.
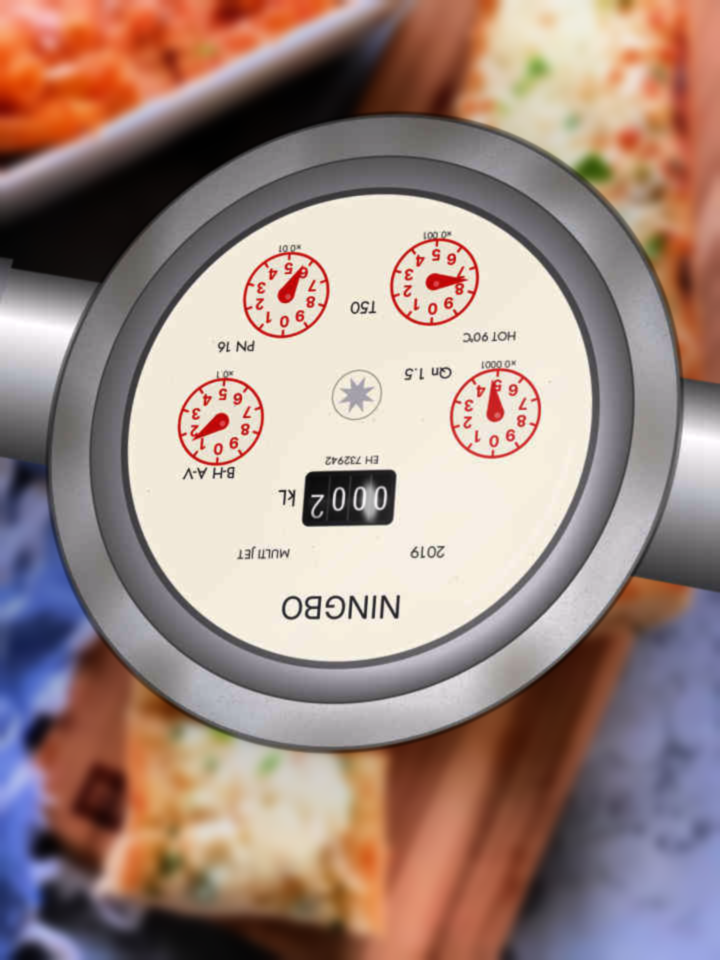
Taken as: 2.1574 kL
